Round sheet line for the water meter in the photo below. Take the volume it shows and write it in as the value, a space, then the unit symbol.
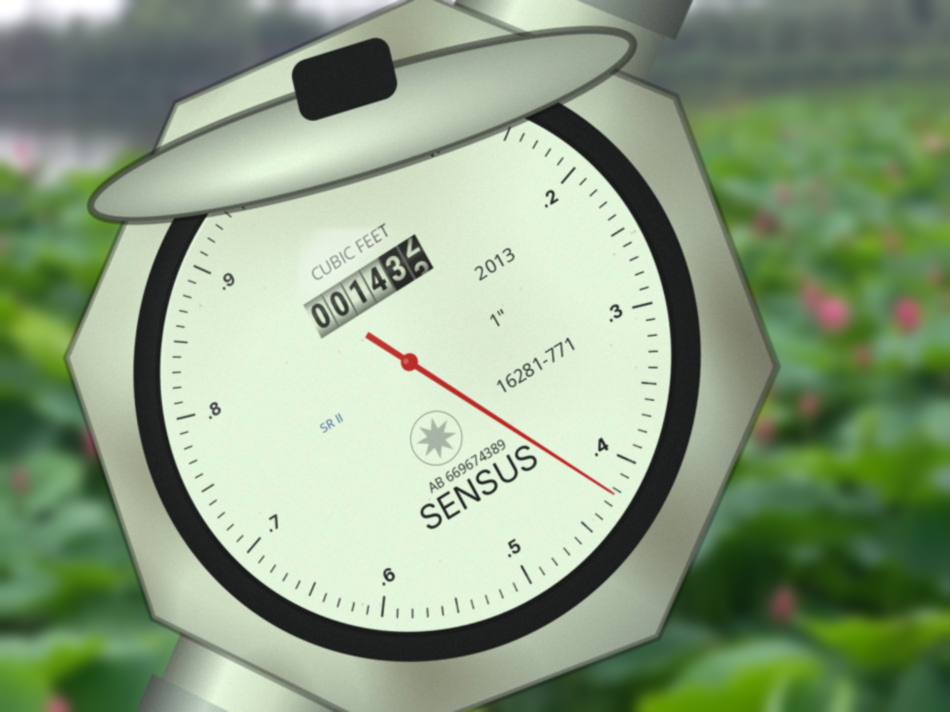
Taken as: 1432.42 ft³
